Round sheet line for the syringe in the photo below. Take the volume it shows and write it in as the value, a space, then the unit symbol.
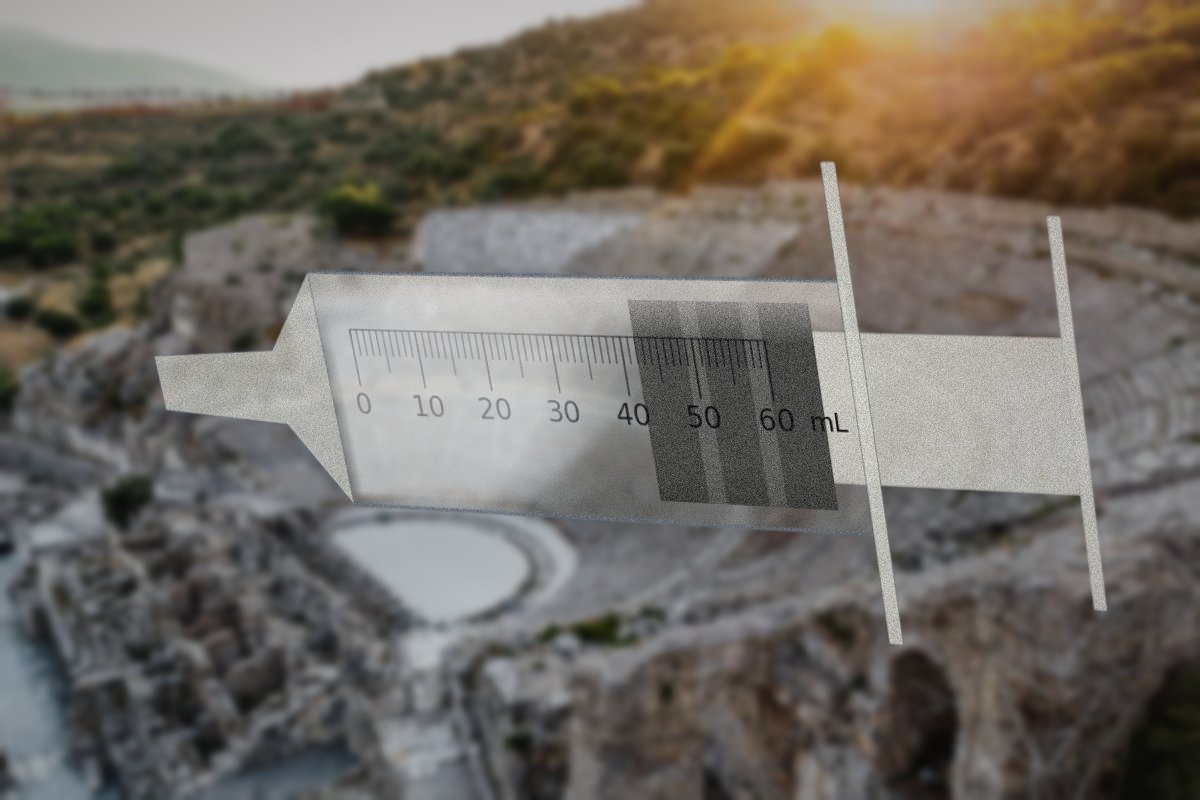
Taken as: 42 mL
